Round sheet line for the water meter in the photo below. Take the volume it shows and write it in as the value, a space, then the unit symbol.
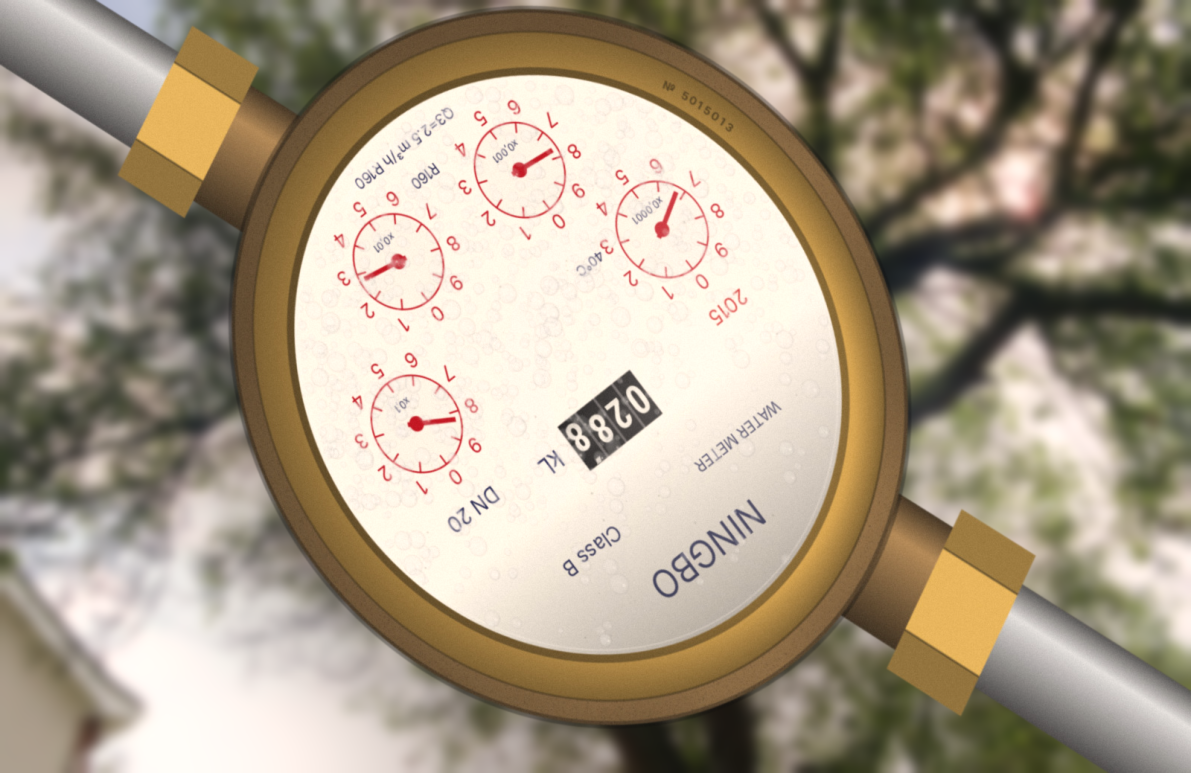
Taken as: 287.8276 kL
